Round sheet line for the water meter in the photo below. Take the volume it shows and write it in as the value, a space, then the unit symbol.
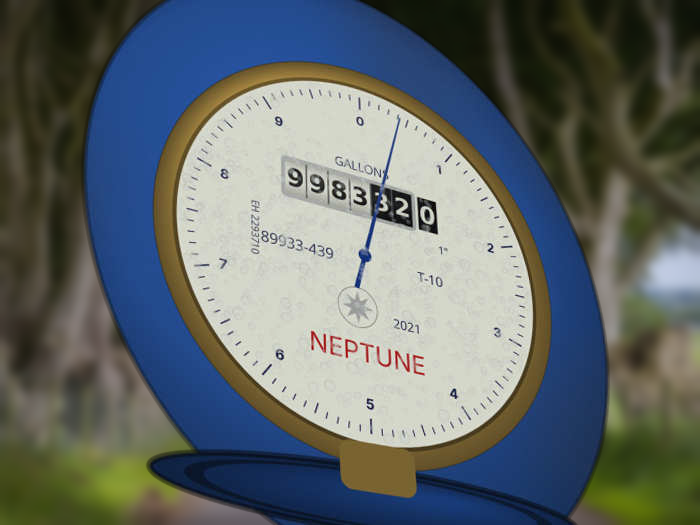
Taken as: 9983320.4 gal
